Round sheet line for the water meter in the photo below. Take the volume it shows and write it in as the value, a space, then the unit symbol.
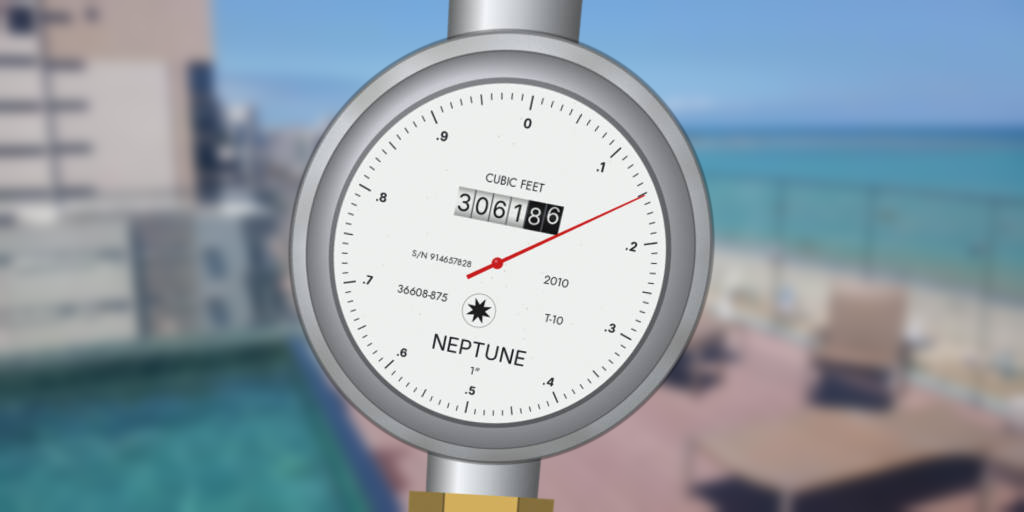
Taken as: 306186.15 ft³
